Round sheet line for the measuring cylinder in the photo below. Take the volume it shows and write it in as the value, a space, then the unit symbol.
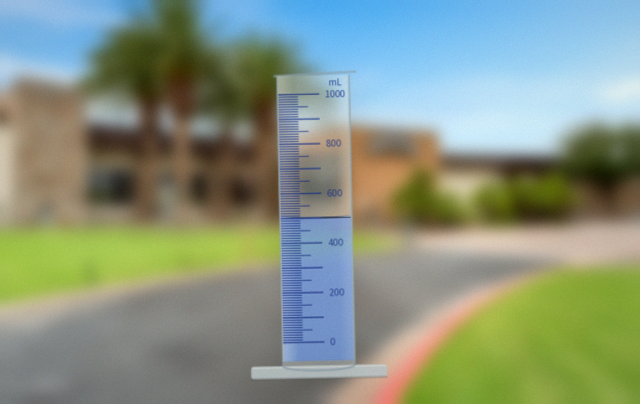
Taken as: 500 mL
